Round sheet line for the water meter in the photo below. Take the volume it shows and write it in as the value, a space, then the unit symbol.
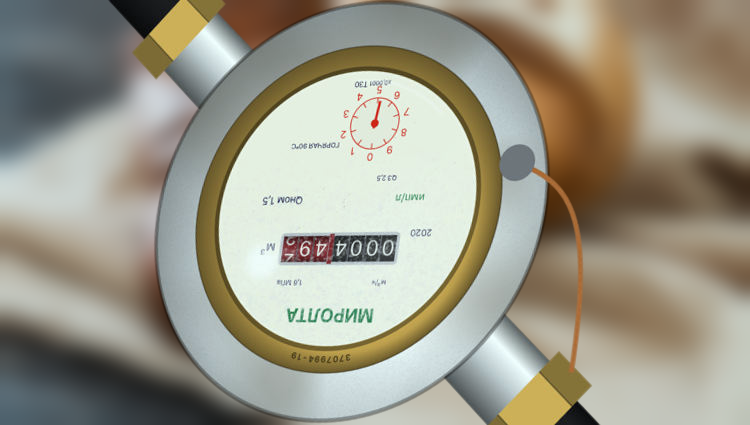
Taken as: 4.4925 m³
